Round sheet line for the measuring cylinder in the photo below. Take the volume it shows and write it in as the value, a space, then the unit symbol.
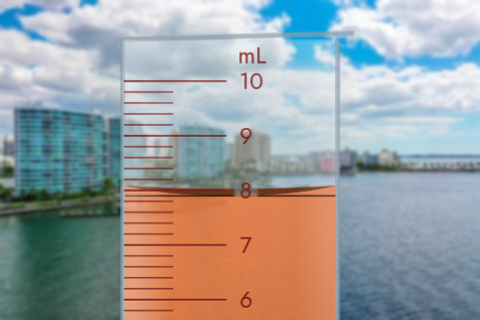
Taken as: 7.9 mL
